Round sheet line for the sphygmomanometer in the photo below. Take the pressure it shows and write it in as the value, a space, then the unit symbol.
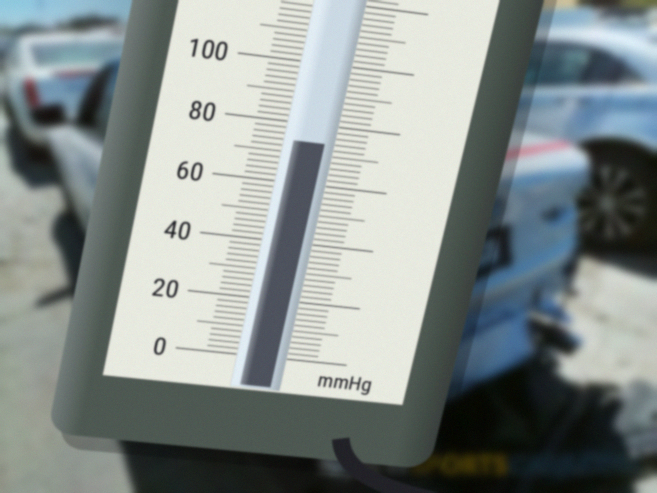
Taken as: 74 mmHg
